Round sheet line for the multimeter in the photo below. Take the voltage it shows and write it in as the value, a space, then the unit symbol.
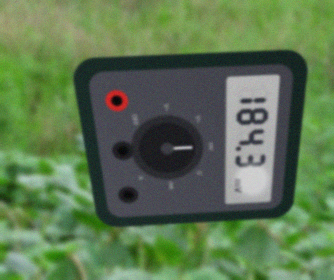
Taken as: 184.3 mV
